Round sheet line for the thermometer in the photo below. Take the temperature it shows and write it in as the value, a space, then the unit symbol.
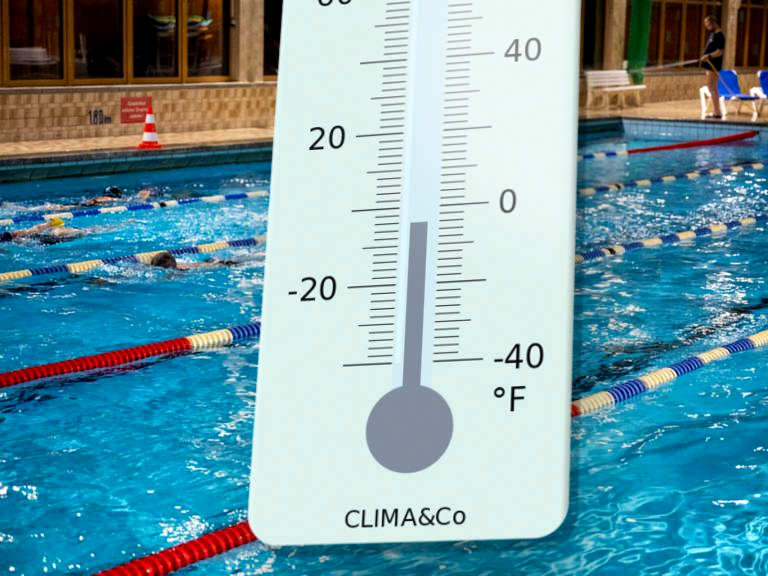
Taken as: -4 °F
